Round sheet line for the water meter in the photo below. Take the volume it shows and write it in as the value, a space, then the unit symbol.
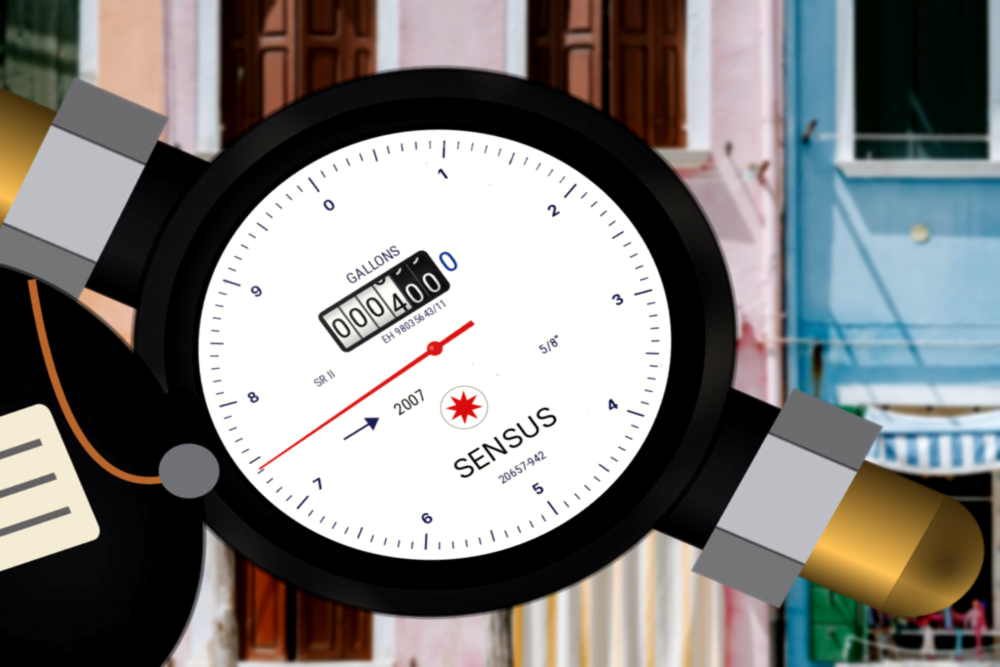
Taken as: 3997.4 gal
